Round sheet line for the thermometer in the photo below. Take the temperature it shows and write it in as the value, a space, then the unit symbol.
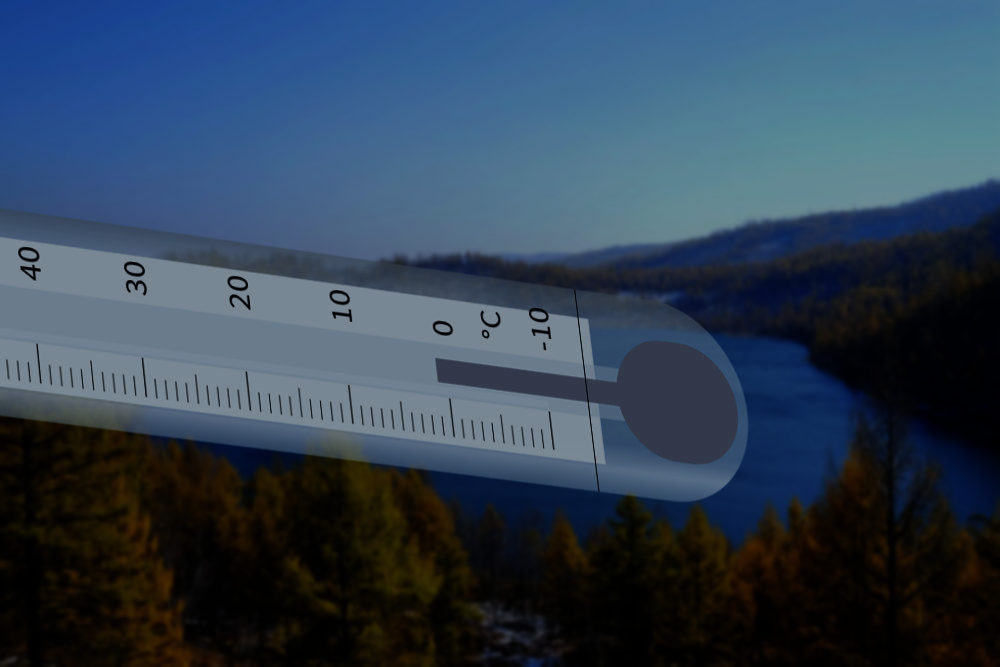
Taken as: 1 °C
